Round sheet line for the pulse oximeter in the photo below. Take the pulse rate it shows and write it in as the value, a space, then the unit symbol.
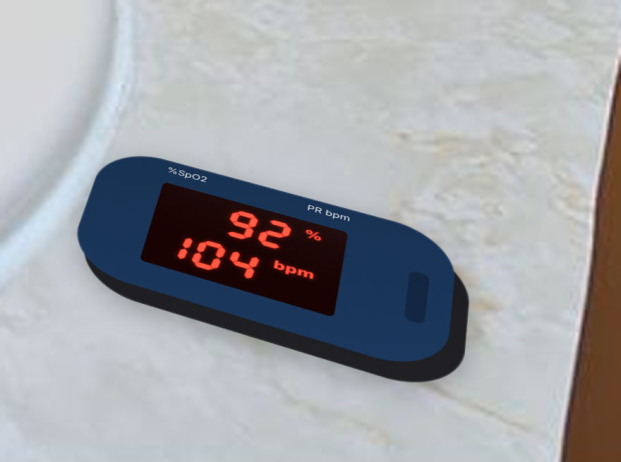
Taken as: 104 bpm
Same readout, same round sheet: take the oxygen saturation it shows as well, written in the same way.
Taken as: 92 %
